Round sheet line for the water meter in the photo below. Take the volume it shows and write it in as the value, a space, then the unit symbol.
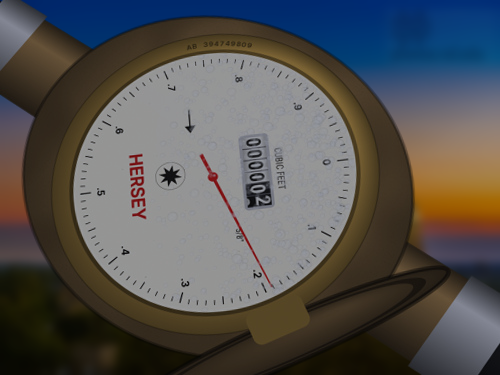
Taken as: 2.19 ft³
